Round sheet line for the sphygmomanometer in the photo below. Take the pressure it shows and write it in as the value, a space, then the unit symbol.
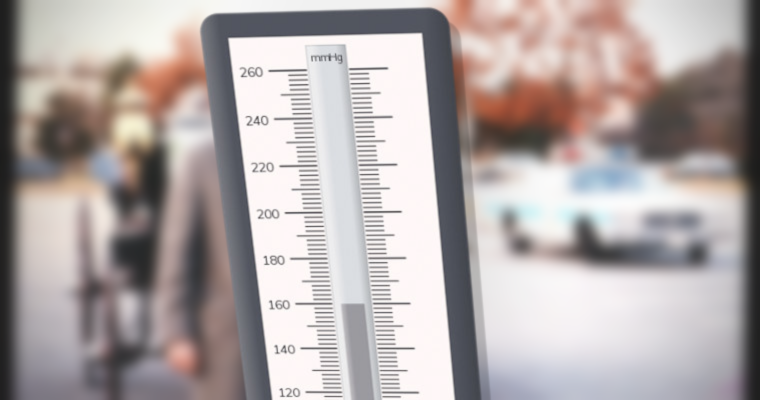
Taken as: 160 mmHg
